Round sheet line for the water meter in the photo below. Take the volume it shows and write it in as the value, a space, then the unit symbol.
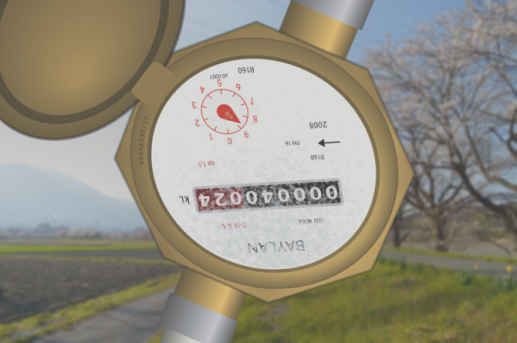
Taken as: 40.0248 kL
